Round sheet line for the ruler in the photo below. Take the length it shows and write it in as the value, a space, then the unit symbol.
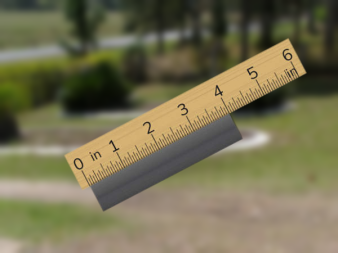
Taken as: 4 in
